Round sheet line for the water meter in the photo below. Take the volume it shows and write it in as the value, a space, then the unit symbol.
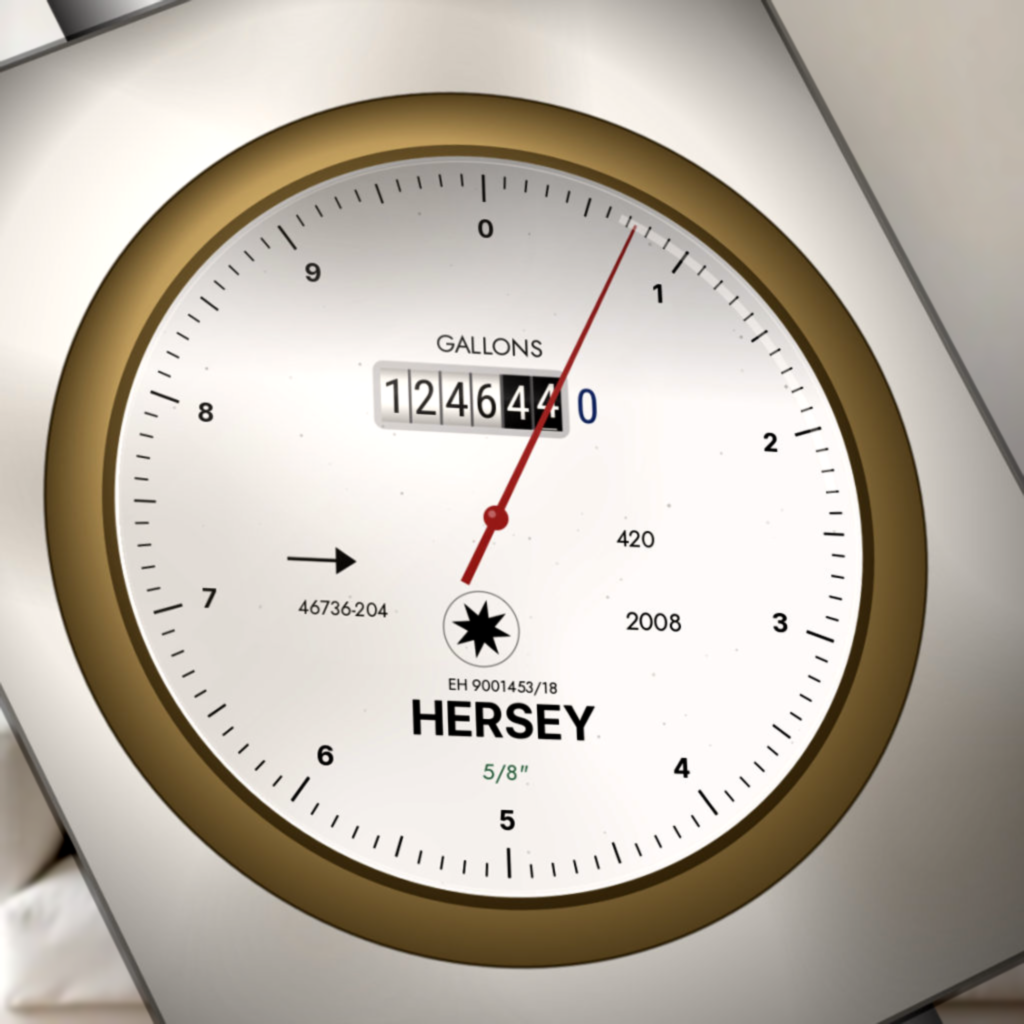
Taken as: 1246440.7 gal
